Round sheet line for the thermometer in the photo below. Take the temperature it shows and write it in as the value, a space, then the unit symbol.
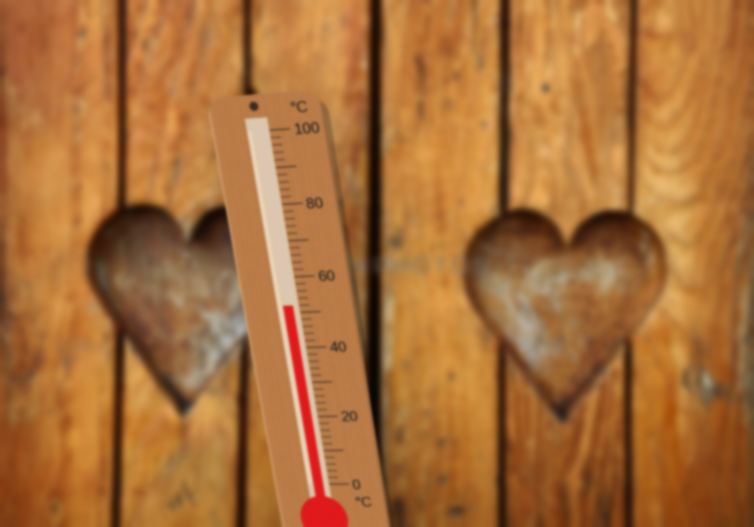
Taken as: 52 °C
